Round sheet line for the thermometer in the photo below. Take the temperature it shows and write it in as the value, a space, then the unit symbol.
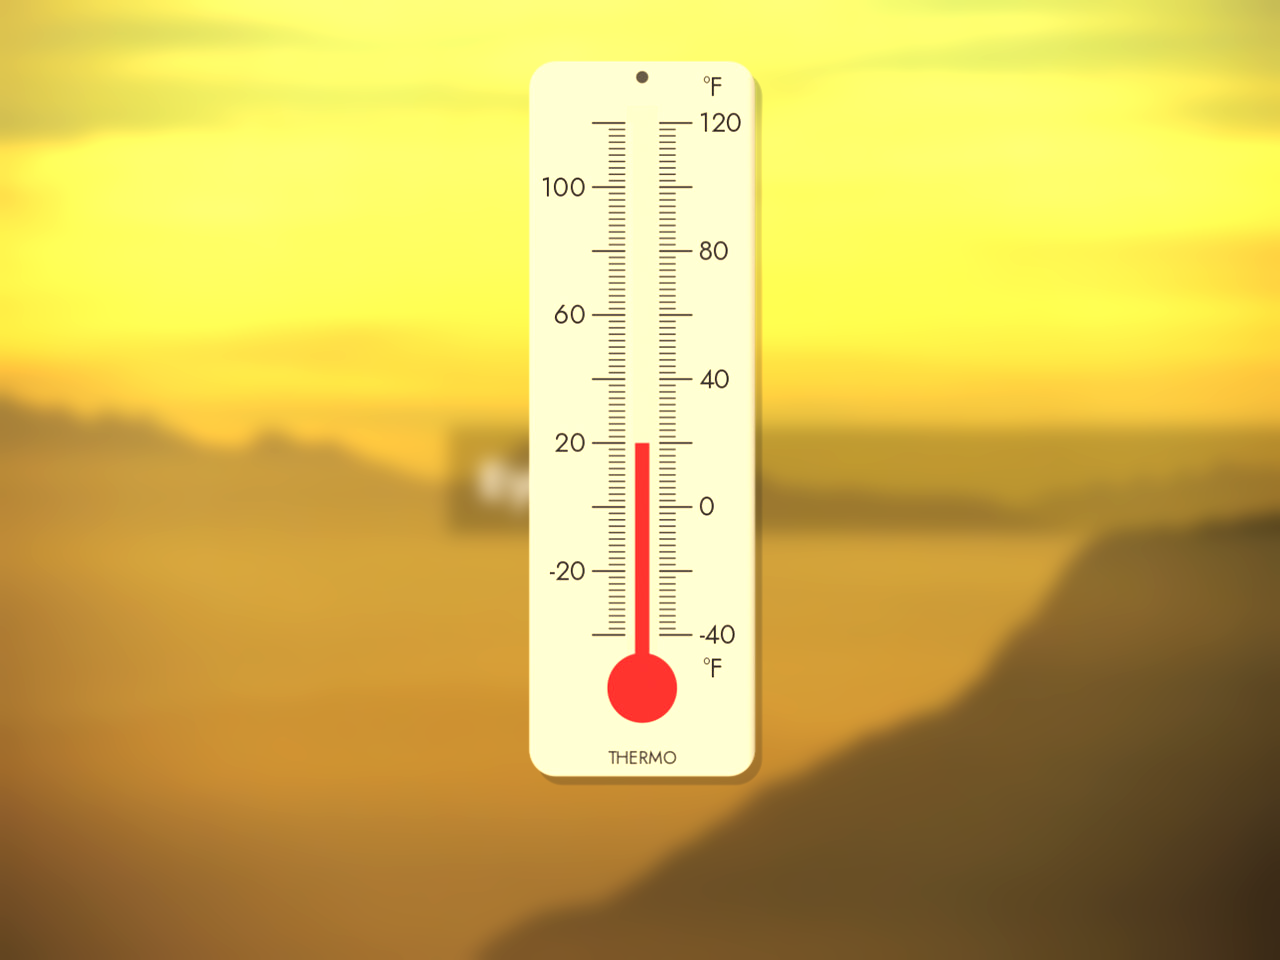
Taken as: 20 °F
